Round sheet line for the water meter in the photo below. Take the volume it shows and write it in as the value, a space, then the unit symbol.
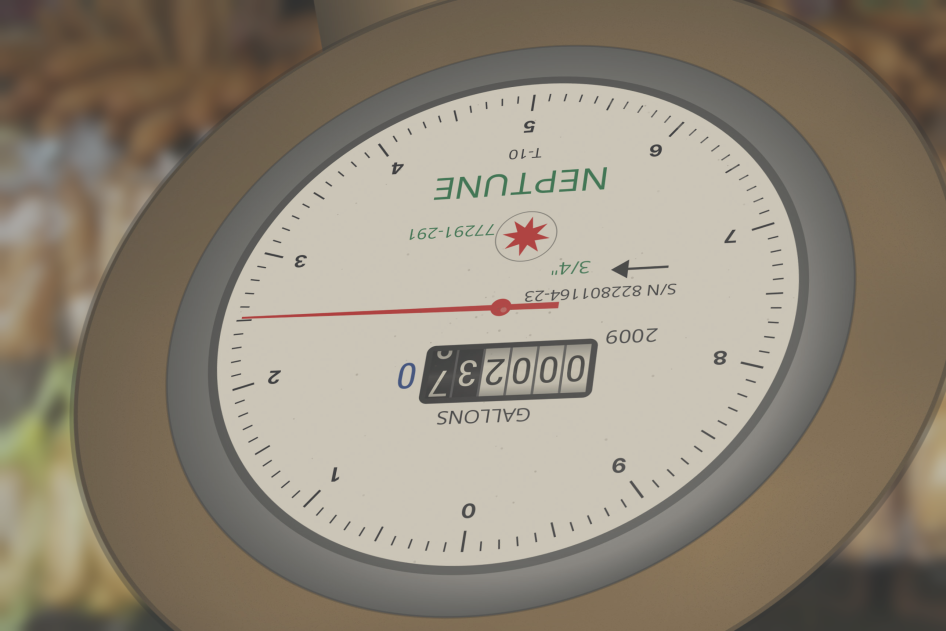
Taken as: 2372.5 gal
